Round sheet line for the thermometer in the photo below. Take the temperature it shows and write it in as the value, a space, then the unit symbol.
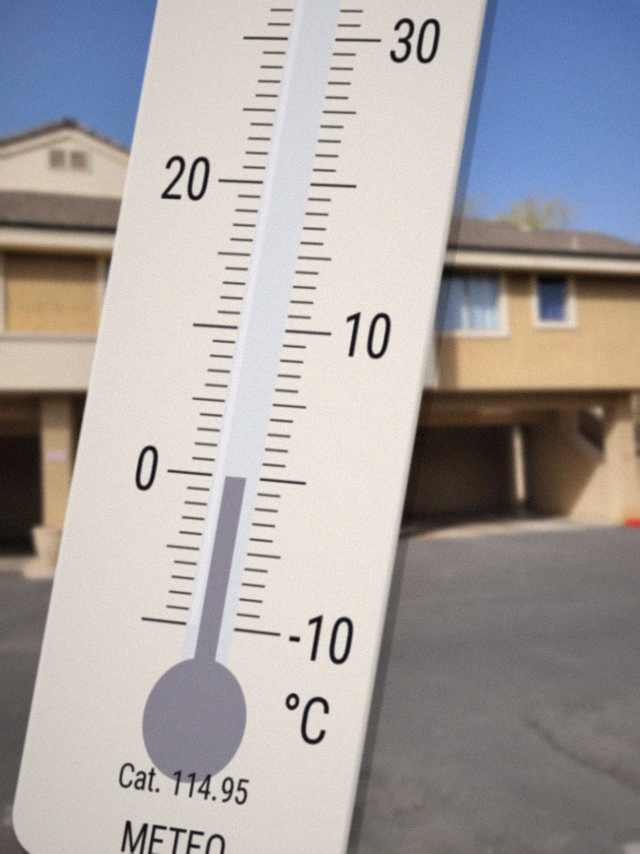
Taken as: 0 °C
